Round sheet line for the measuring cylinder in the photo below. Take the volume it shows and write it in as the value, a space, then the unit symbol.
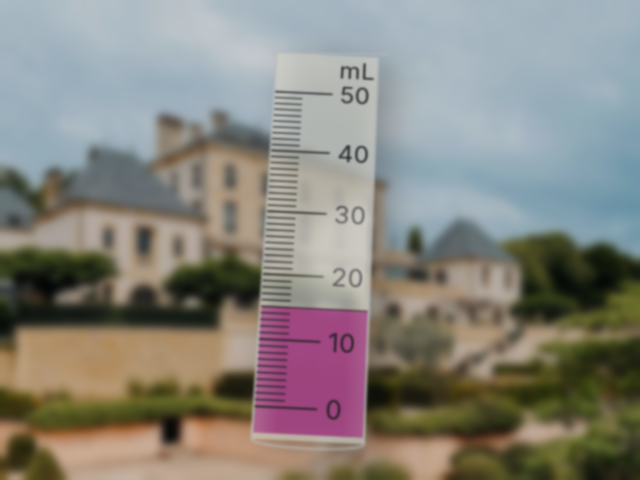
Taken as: 15 mL
